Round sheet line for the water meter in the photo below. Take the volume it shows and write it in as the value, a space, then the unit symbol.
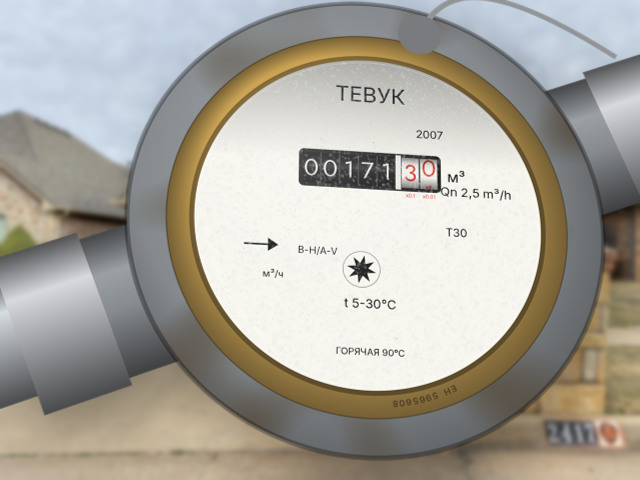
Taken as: 171.30 m³
